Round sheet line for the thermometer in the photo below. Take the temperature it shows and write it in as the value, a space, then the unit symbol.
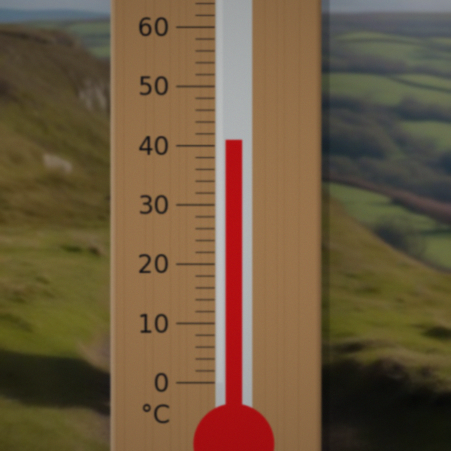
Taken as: 41 °C
